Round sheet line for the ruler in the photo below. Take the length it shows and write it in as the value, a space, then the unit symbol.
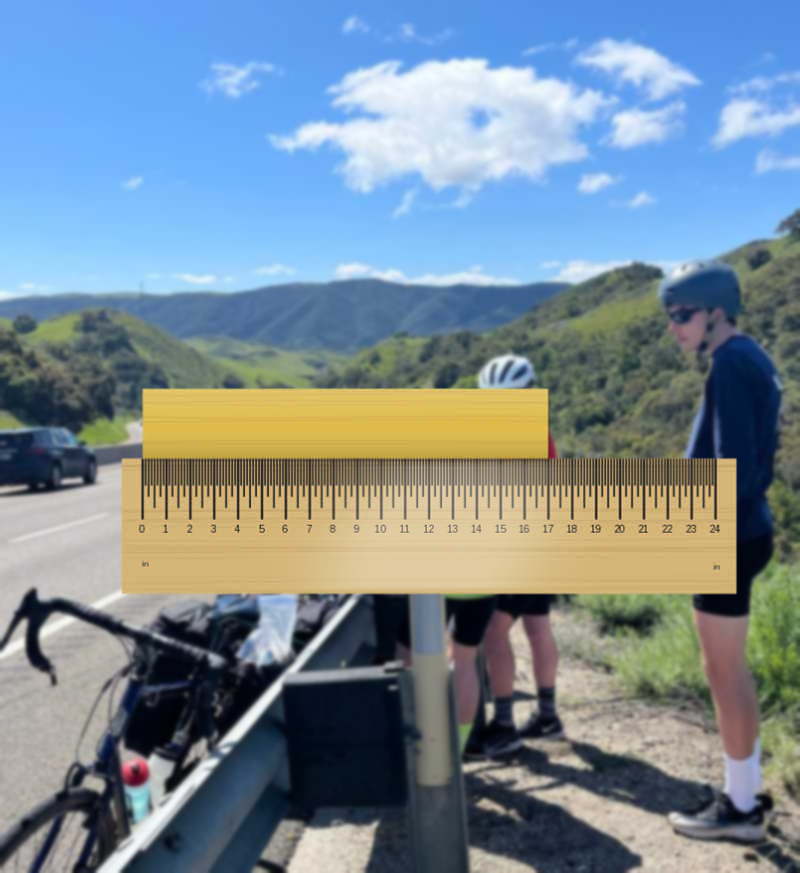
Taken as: 17 in
